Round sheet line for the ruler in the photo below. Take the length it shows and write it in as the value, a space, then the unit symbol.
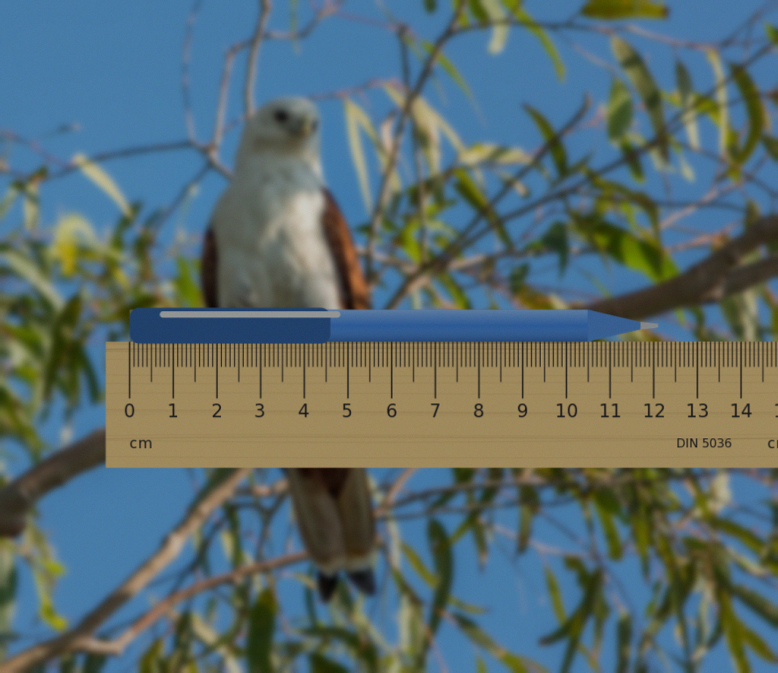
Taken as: 12.1 cm
